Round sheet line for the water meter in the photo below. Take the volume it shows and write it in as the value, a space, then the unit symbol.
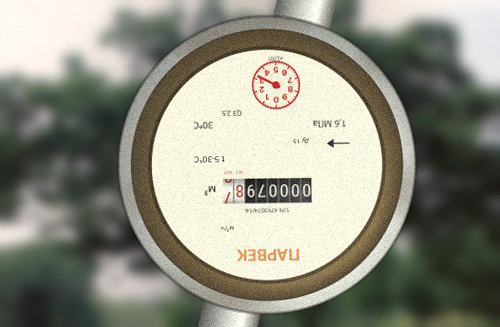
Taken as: 79.873 m³
